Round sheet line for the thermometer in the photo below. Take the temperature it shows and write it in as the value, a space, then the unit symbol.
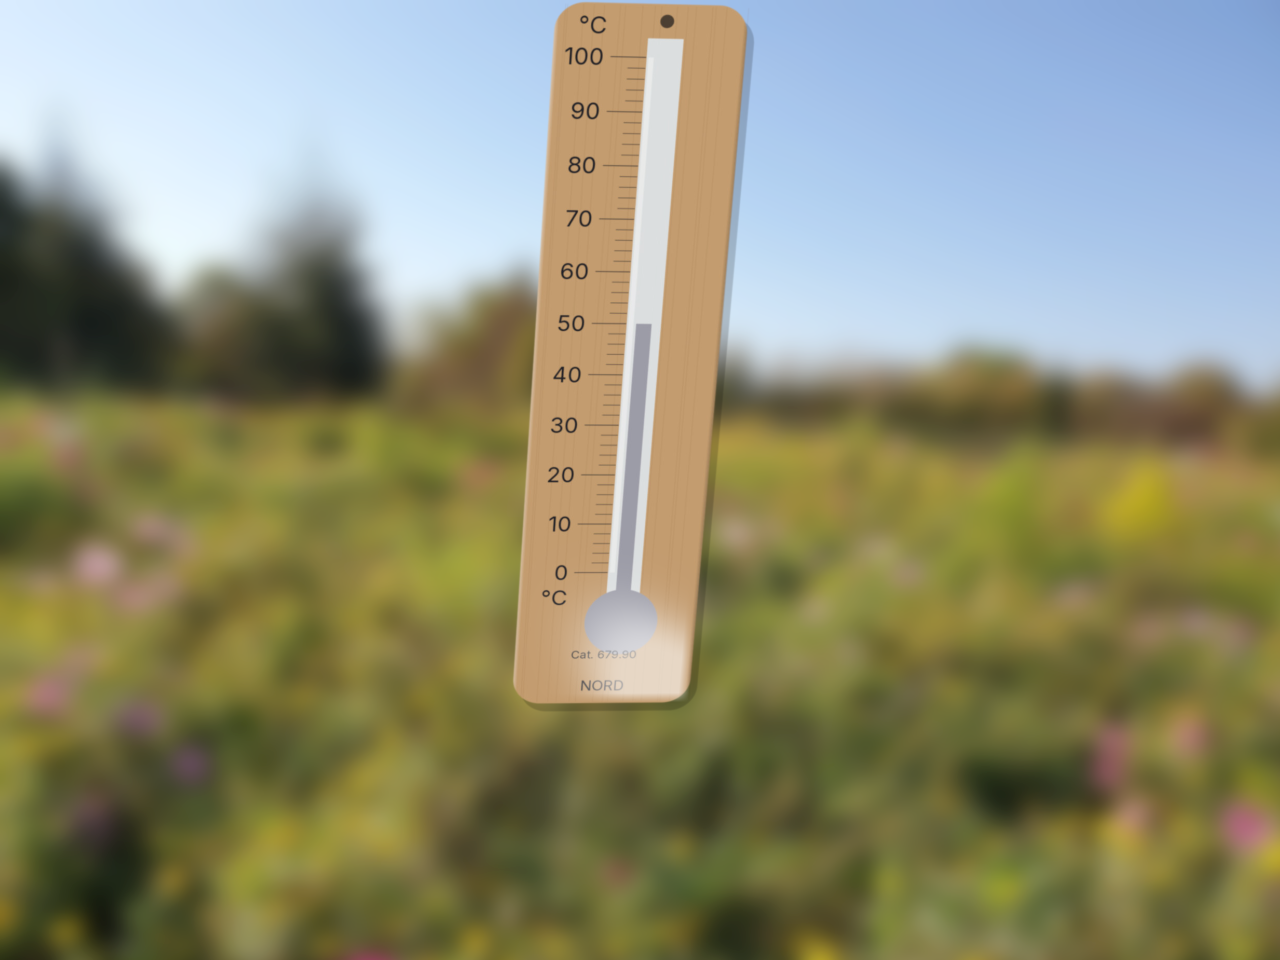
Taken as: 50 °C
